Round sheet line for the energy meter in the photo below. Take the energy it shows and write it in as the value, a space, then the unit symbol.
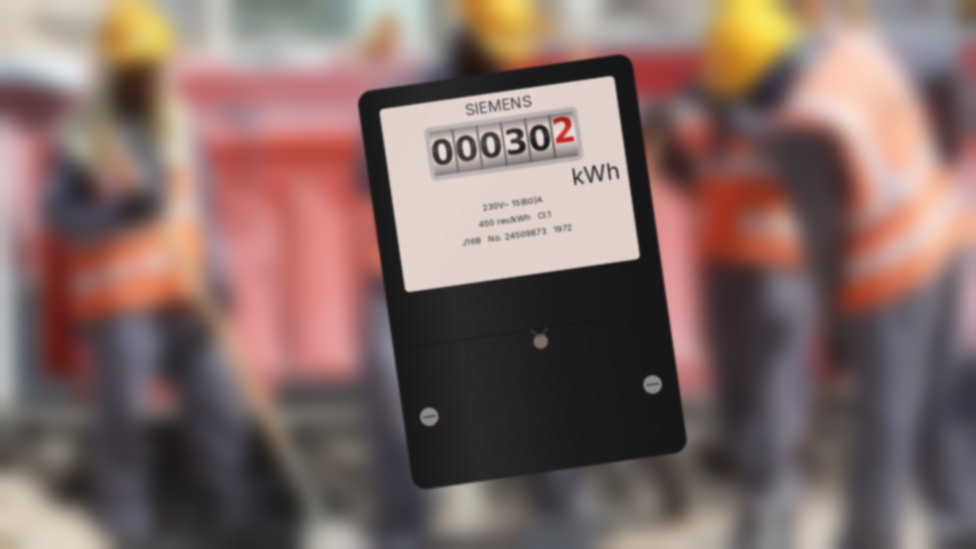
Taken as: 30.2 kWh
